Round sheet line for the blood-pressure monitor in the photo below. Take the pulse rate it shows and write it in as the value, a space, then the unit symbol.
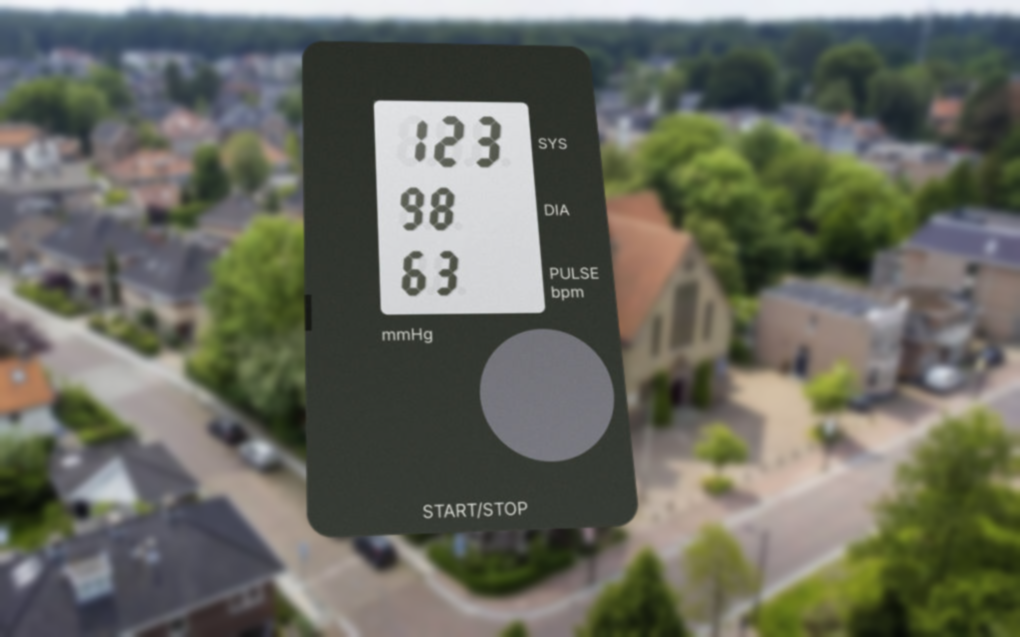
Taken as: 63 bpm
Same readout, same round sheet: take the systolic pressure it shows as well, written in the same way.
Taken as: 123 mmHg
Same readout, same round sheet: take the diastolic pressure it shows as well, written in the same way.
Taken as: 98 mmHg
